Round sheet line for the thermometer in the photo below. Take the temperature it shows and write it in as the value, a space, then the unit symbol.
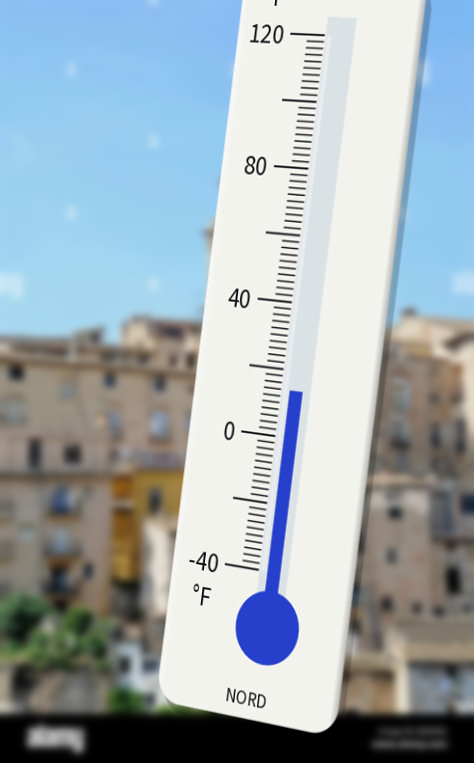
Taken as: 14 °F
